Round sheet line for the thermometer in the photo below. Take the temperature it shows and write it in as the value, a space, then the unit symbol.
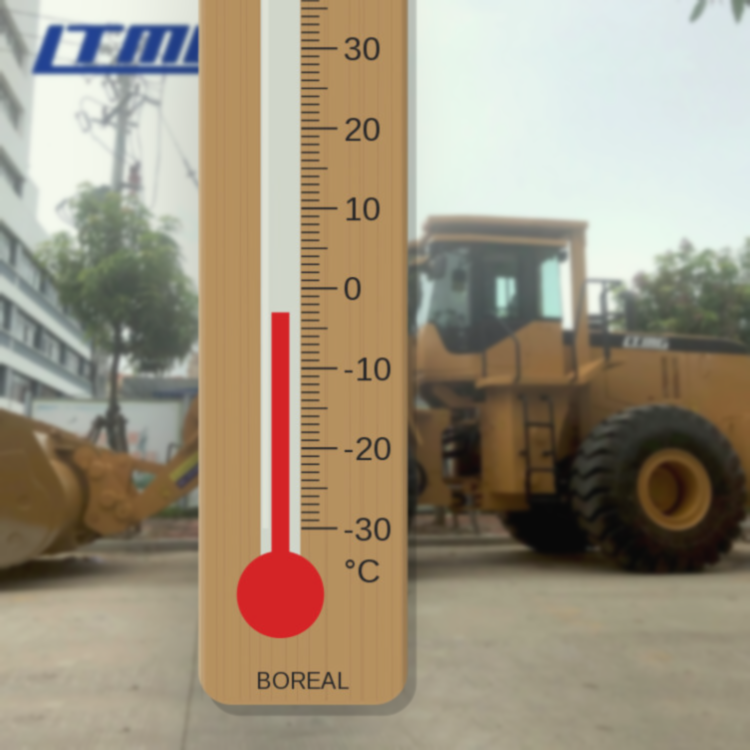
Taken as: -3 °C
